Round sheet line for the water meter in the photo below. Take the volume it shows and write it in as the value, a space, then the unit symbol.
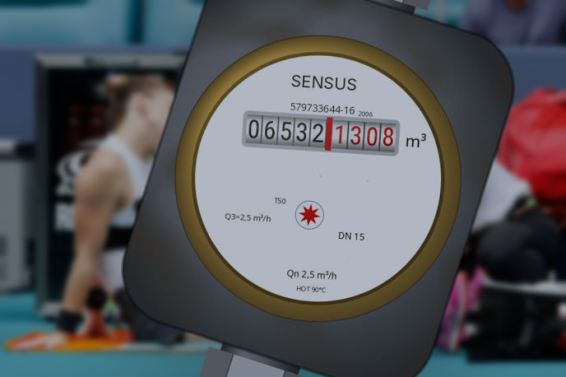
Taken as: 6532.1308 m³
